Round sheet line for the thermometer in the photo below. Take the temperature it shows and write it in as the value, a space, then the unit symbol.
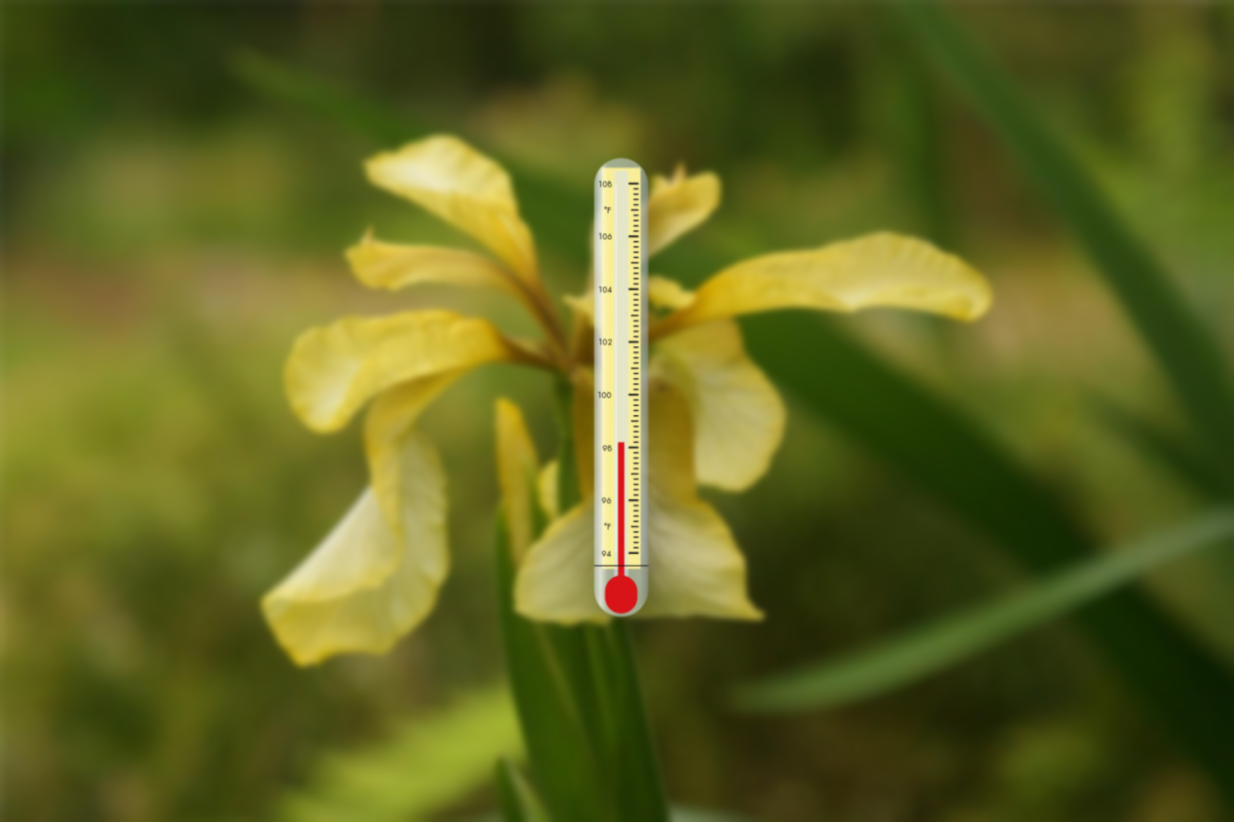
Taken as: 98.2 °F
